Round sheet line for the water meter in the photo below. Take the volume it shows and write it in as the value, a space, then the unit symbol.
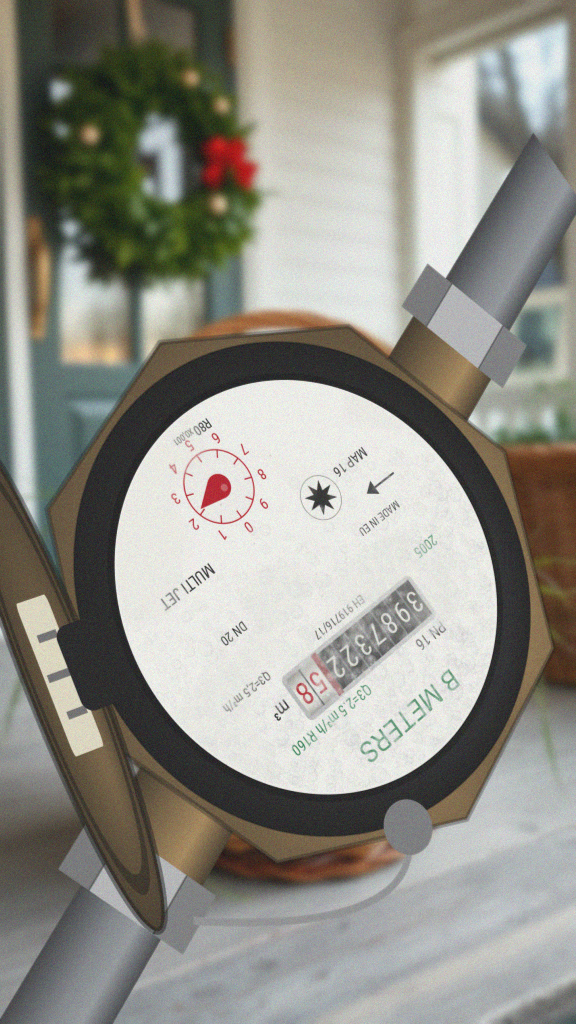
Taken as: 3987322.582 m³
